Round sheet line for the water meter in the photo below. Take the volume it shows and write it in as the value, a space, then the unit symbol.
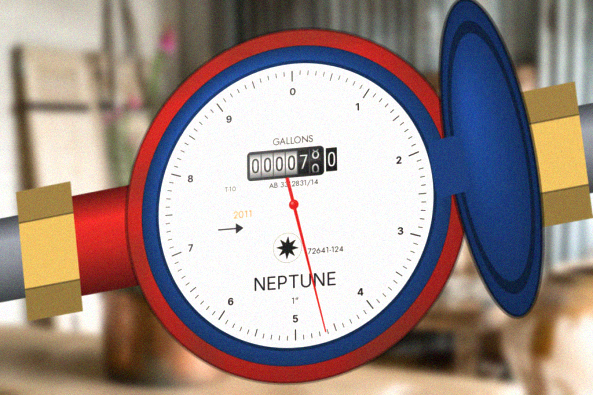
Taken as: 784.6 gal
